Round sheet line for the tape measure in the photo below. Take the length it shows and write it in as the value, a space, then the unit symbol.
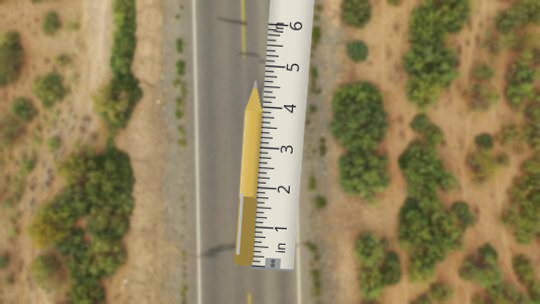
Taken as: 4.625 in
